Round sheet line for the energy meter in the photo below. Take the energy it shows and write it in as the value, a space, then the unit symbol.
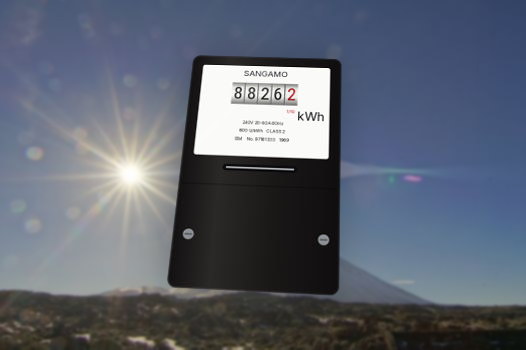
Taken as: 8826.2 kWh
